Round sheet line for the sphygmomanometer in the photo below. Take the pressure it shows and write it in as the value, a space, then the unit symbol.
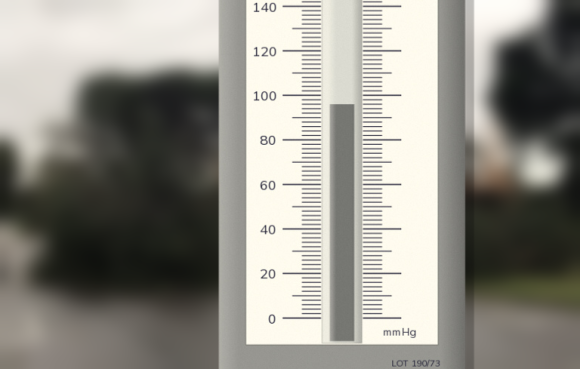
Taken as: 96 mmHg
